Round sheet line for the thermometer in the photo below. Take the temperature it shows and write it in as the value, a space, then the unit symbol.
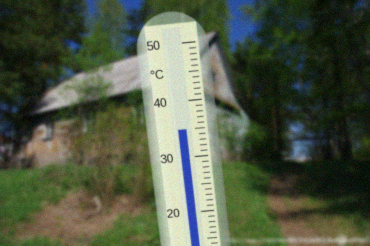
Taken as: 35 °C
